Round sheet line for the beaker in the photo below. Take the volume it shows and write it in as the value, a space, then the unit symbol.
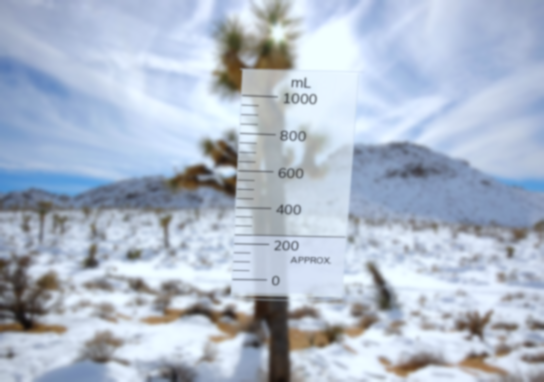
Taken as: 250 mL
